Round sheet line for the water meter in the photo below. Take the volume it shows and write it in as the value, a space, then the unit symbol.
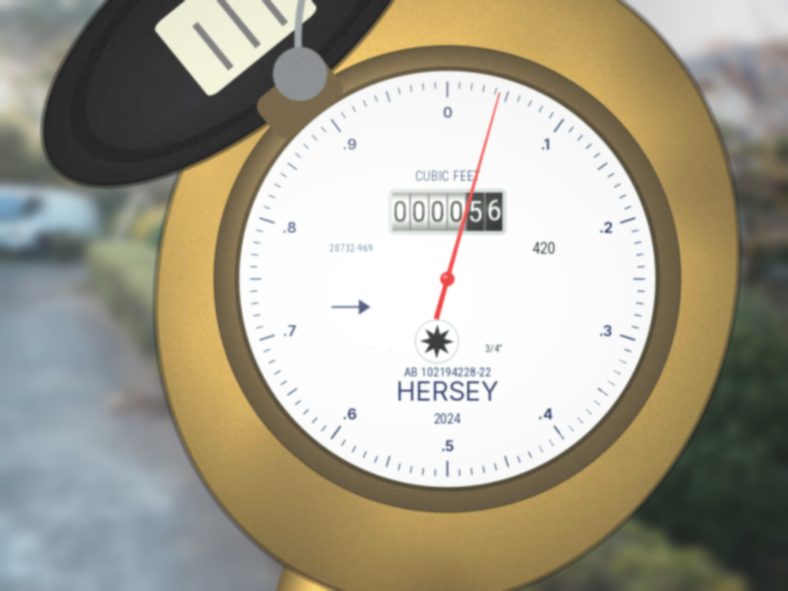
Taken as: 56.04 ft³
